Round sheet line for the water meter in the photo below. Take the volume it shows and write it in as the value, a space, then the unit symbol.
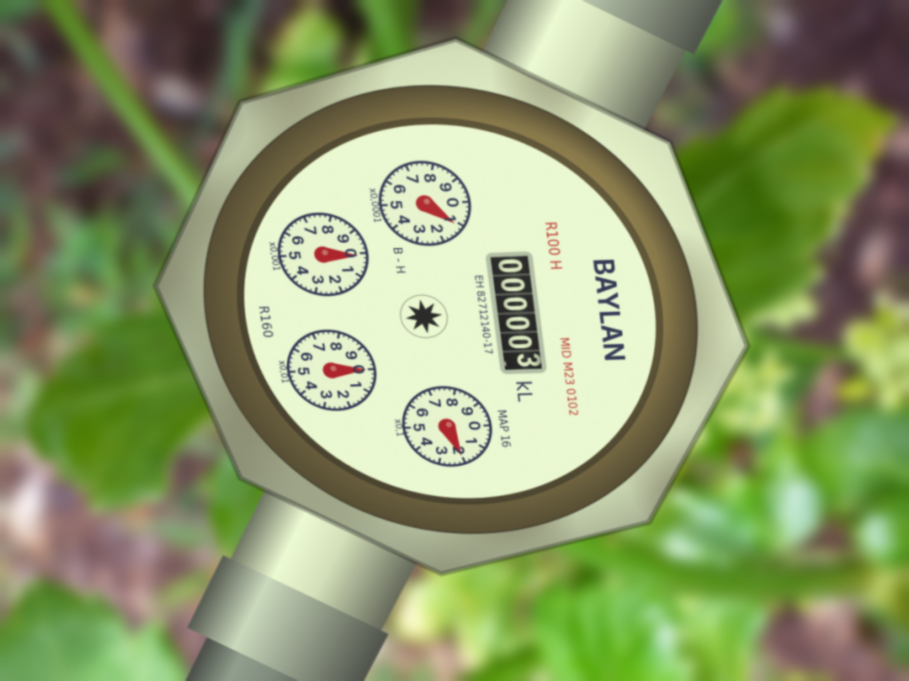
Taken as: 3.2001 kL
